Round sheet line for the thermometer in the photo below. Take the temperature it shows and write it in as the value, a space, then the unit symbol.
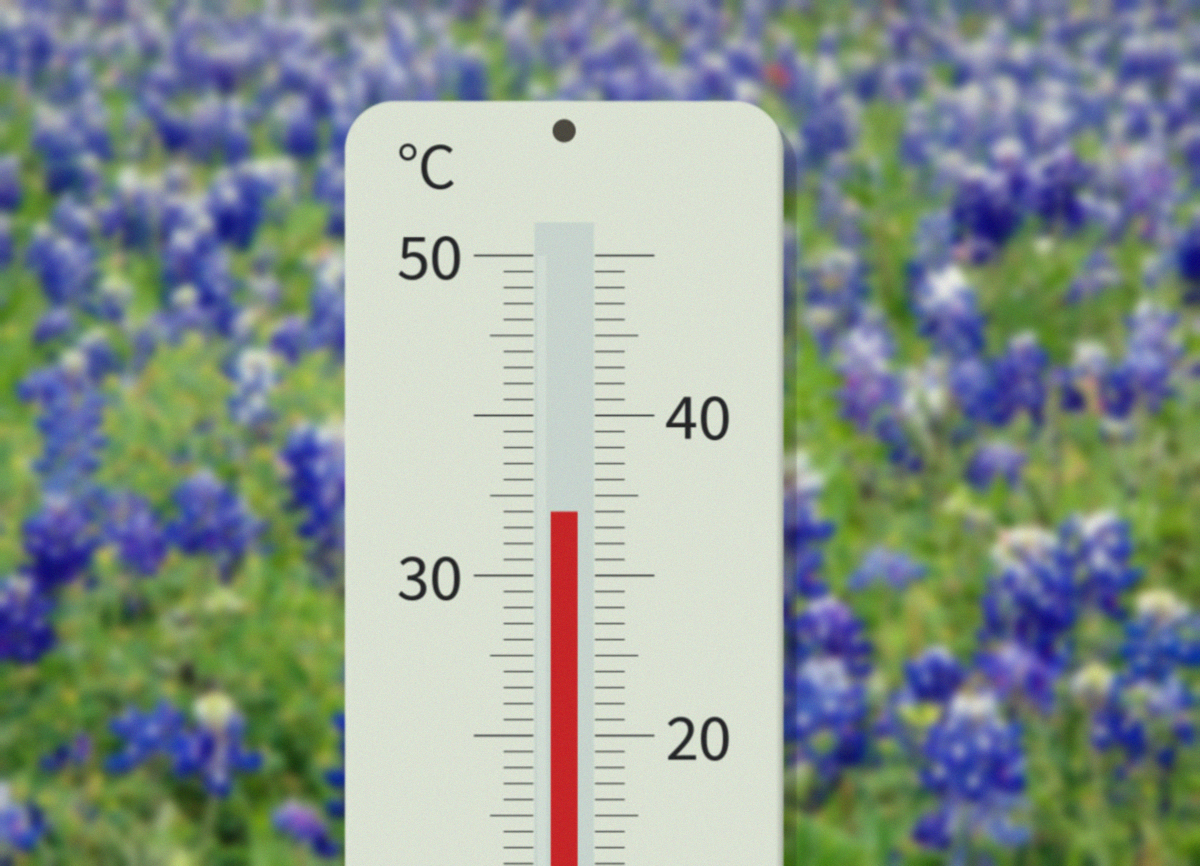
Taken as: 34 °C
